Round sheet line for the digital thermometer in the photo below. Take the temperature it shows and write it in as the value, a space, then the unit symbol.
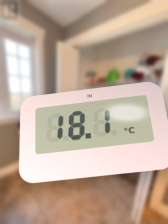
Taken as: 18.1 °C
